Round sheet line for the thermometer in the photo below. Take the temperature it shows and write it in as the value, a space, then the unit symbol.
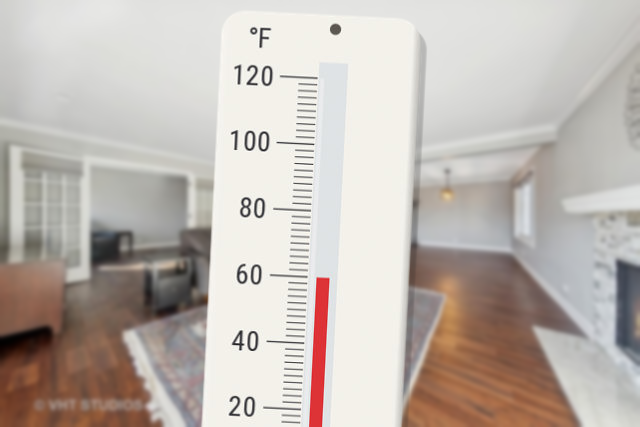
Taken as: 60 °F
